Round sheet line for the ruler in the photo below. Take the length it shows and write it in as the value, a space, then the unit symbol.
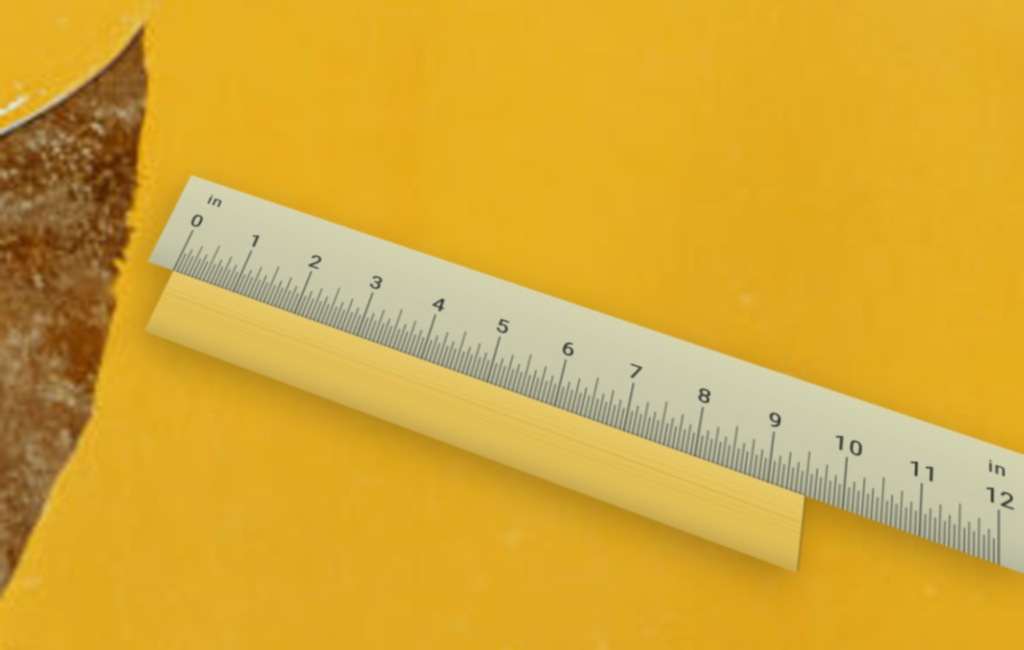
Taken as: 9.5 in
